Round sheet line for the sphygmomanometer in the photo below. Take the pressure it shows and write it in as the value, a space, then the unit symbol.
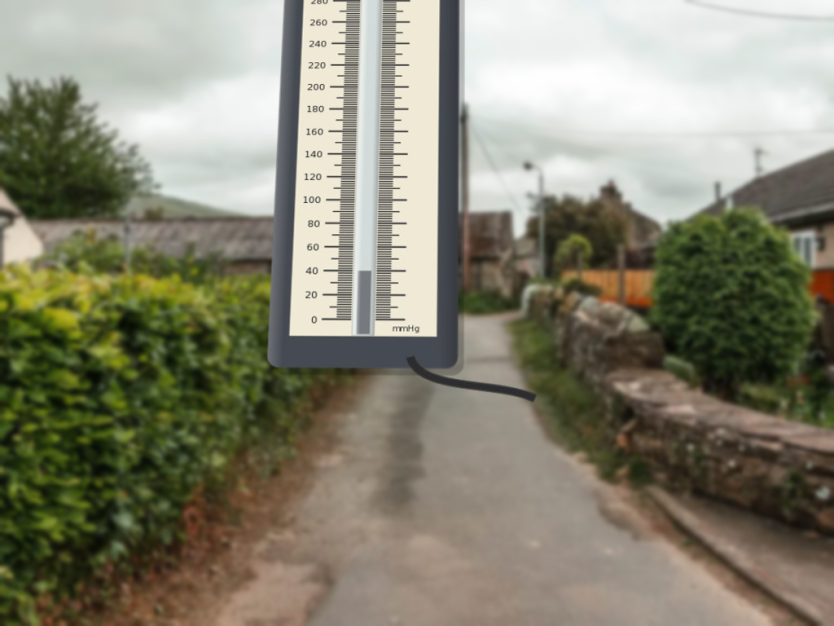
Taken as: 40 mmHg
